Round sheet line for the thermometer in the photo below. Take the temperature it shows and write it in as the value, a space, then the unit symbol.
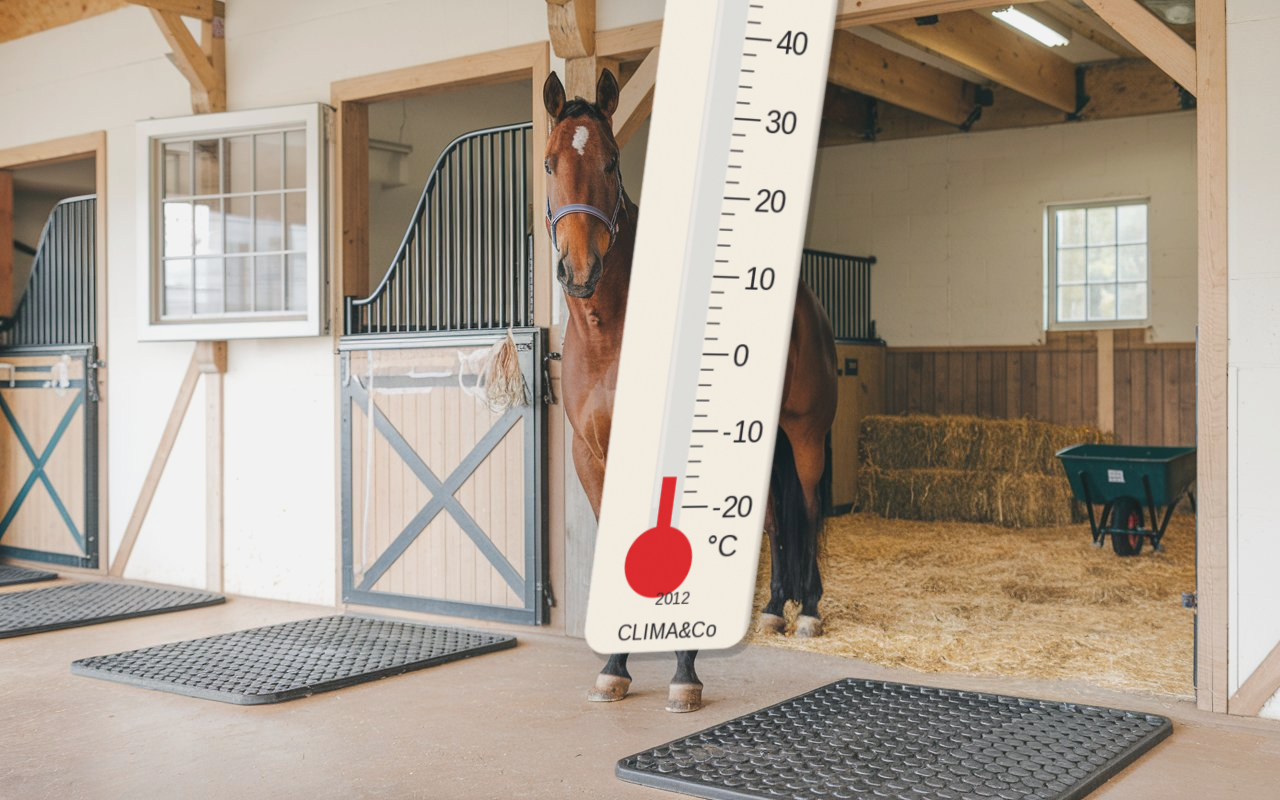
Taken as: -16 °C
